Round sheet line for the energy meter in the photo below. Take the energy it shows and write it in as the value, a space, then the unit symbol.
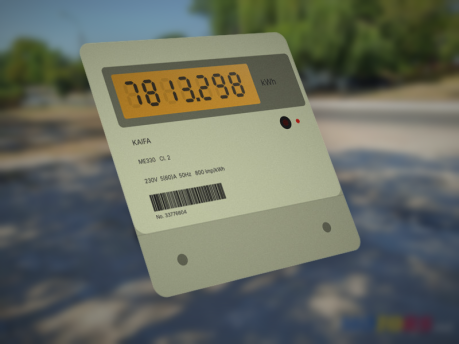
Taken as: 7813.298 kWh
